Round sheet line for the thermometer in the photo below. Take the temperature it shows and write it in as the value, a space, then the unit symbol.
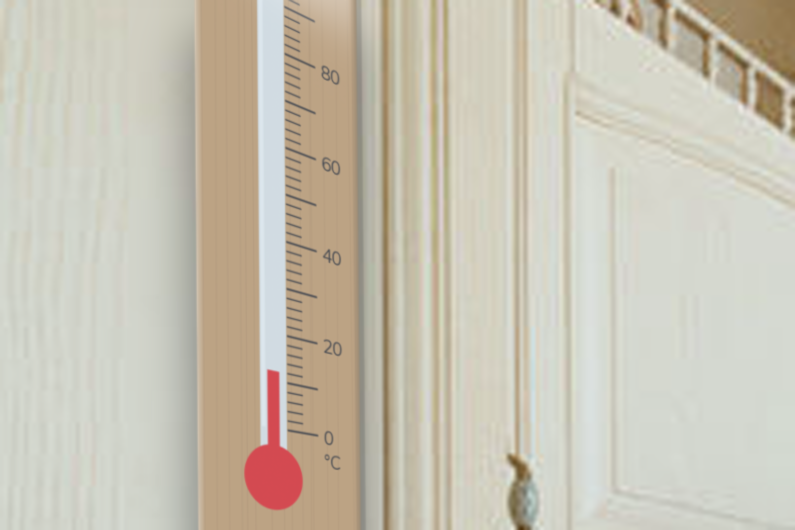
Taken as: 12 °C
